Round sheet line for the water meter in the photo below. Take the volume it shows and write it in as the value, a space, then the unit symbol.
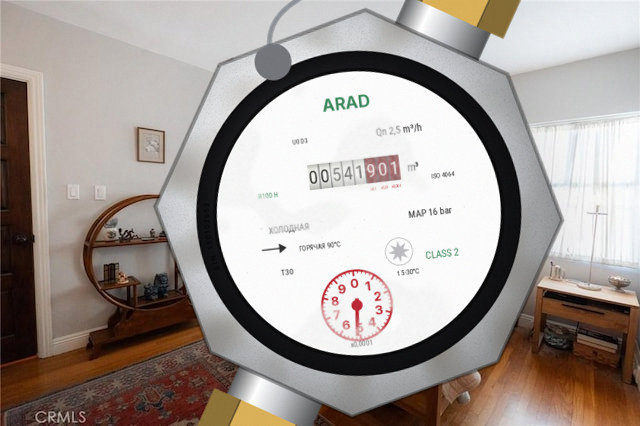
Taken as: 541.9015 m³
